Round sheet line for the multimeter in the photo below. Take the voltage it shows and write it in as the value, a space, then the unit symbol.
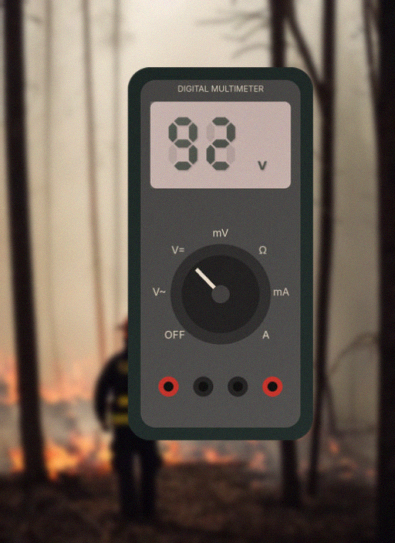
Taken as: 92 V
